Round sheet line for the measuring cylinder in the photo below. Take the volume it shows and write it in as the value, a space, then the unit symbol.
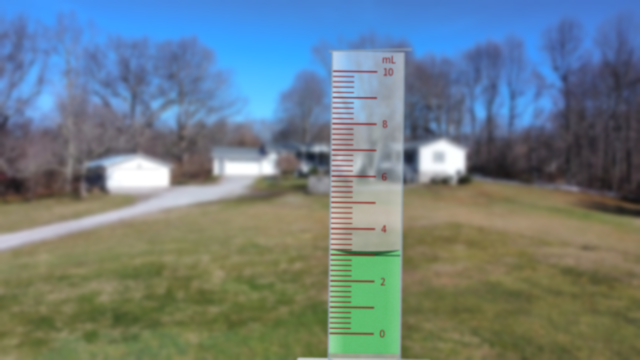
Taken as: 3 mL
